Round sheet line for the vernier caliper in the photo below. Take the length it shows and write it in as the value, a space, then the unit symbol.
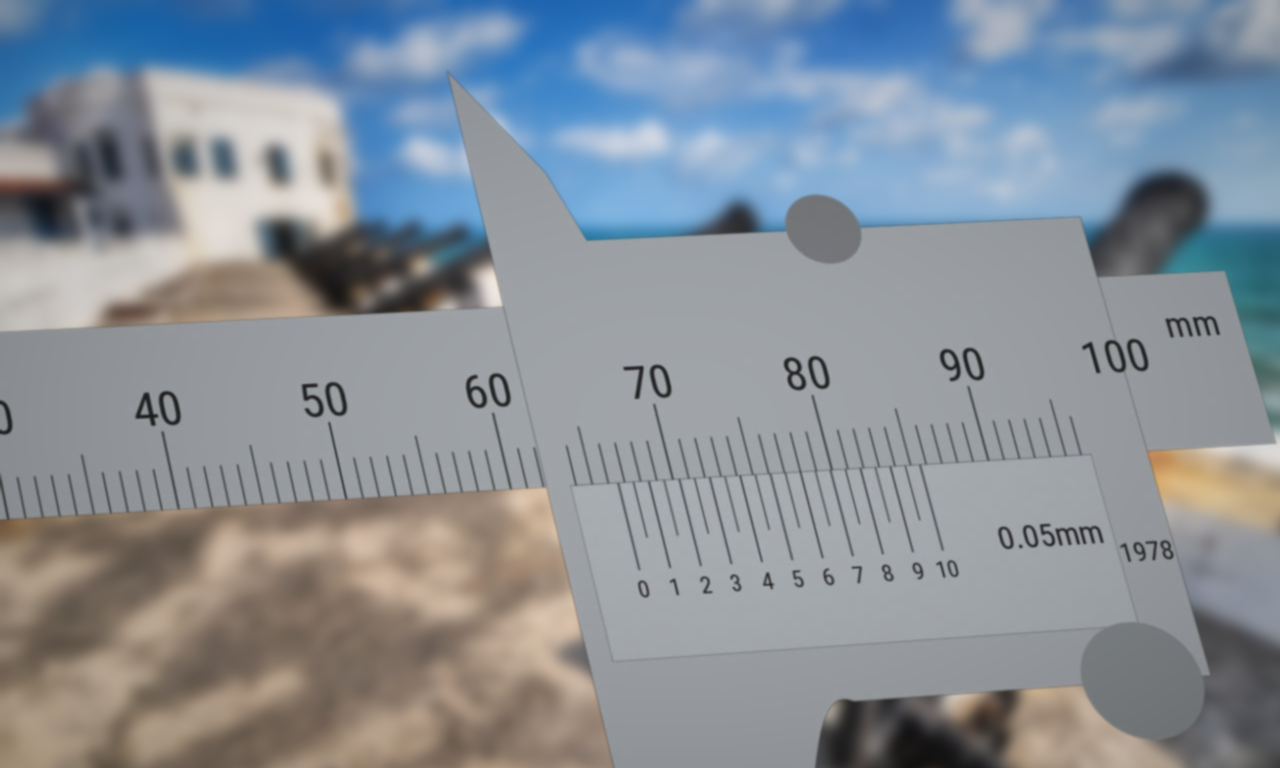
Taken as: 66.6 mm
